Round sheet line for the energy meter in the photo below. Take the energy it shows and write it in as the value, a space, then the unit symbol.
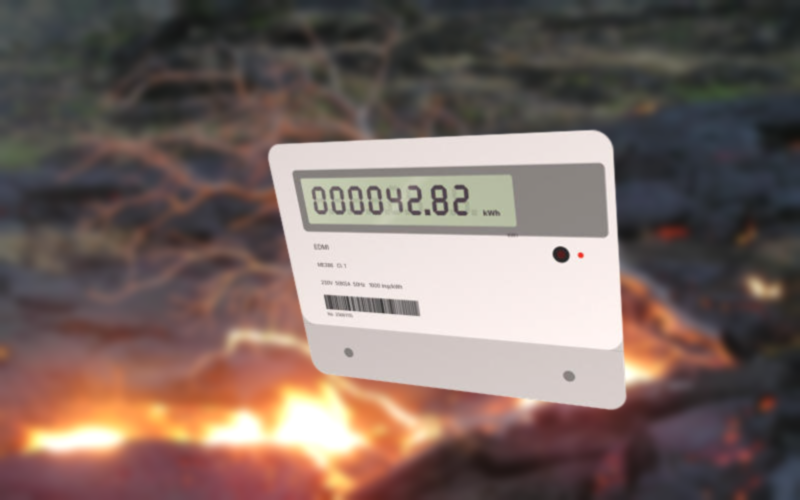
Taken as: 42.82 kWh
